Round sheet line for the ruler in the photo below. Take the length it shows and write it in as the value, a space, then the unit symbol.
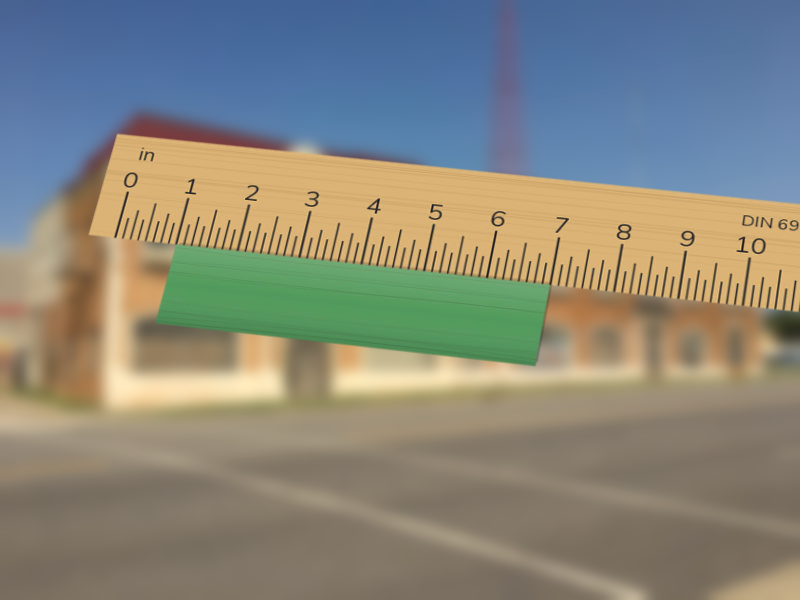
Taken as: 6 in
